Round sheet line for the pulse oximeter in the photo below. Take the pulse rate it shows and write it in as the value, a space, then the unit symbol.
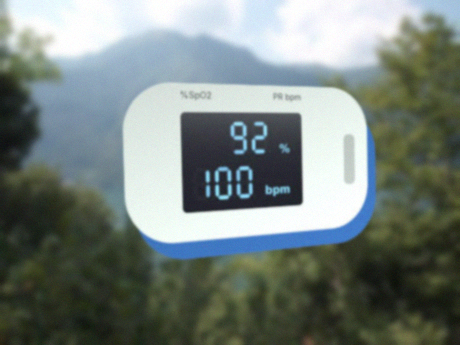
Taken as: 100 bpm
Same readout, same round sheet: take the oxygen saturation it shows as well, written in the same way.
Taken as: 92 %
